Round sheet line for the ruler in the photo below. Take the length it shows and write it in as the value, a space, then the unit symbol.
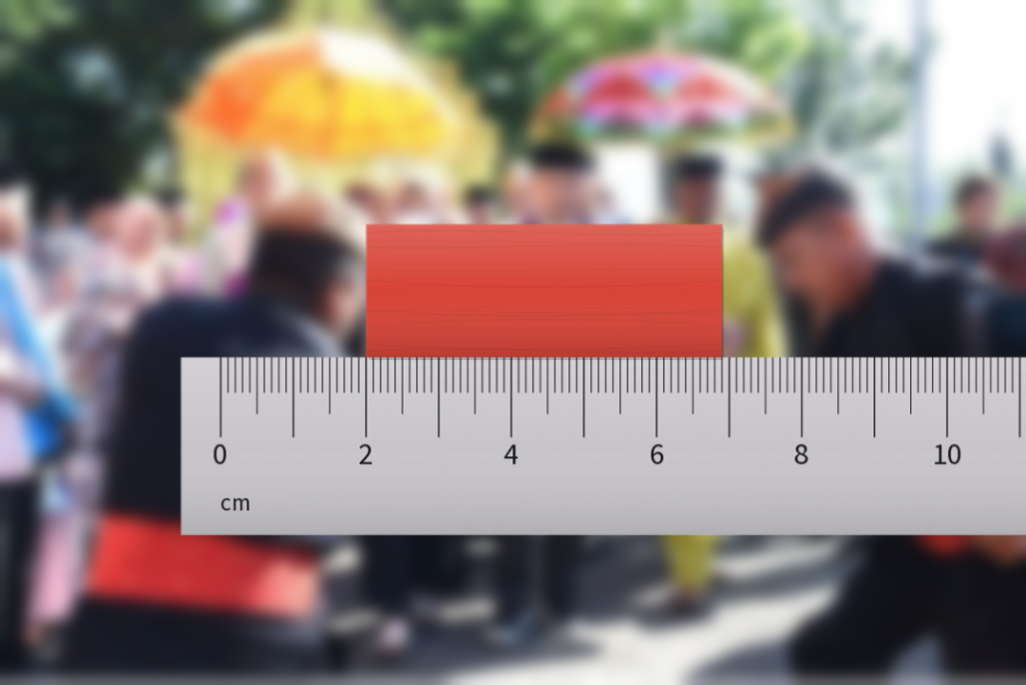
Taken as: 4.9 cm
